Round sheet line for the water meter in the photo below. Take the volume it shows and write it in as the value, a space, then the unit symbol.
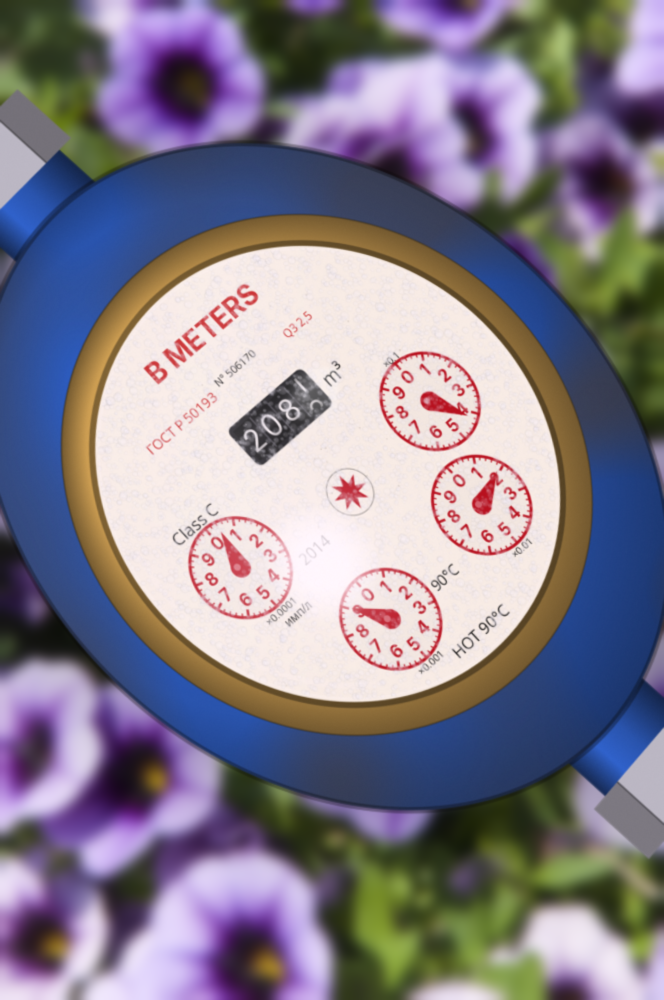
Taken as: 2081.4190 m³
